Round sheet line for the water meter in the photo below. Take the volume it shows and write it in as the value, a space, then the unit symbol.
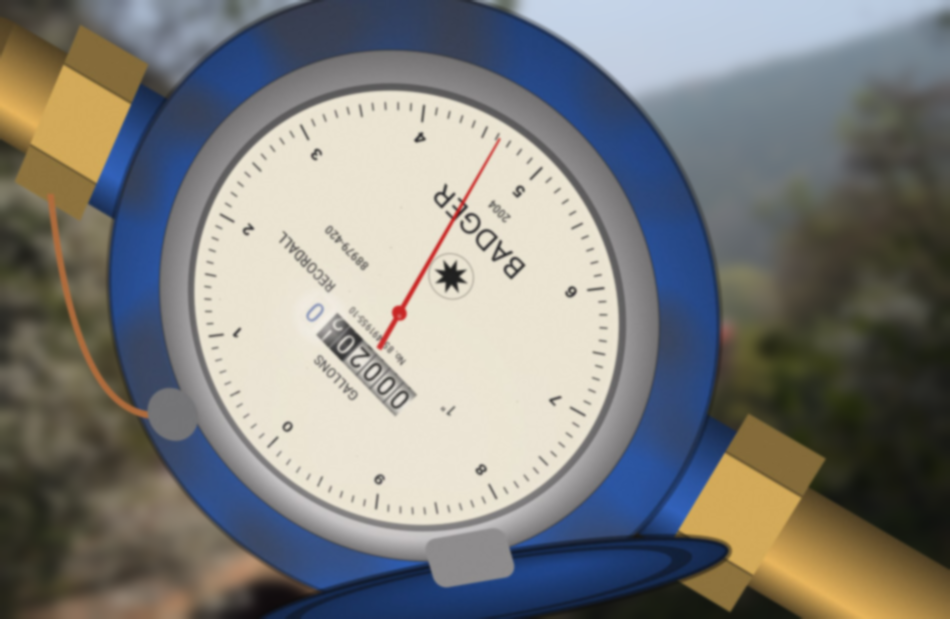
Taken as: 2014.6 gal
